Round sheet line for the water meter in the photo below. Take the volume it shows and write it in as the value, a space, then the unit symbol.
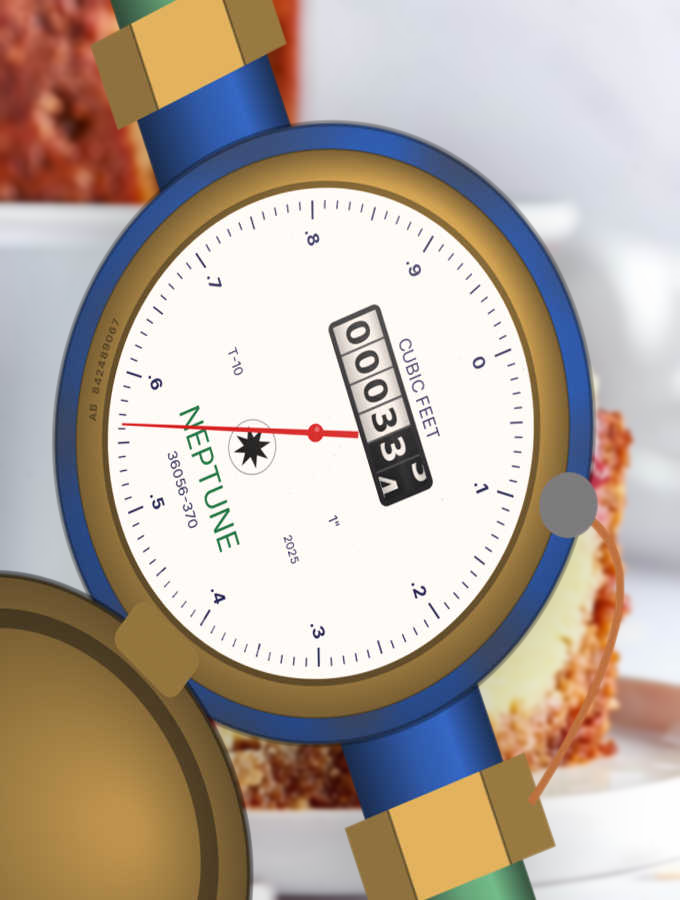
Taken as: 333.56 ft³
